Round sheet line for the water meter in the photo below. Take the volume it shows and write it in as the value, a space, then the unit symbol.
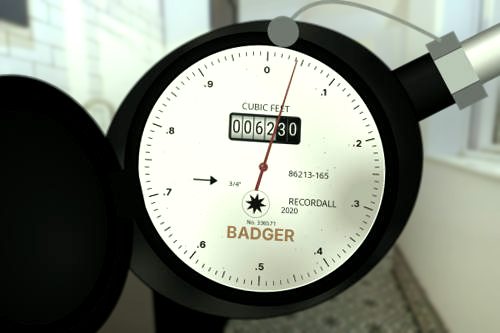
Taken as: 6230.04 ft³
